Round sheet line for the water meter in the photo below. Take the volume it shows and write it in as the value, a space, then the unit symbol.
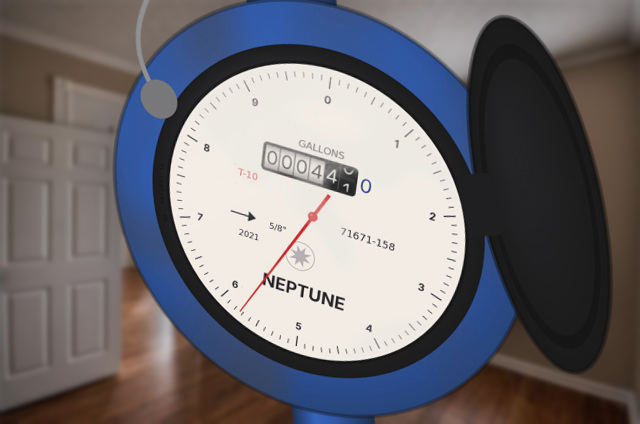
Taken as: 4405.7 gal
